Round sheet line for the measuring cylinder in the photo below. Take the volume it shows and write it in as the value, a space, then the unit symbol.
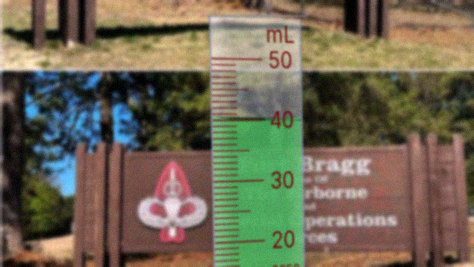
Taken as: 40 mL
